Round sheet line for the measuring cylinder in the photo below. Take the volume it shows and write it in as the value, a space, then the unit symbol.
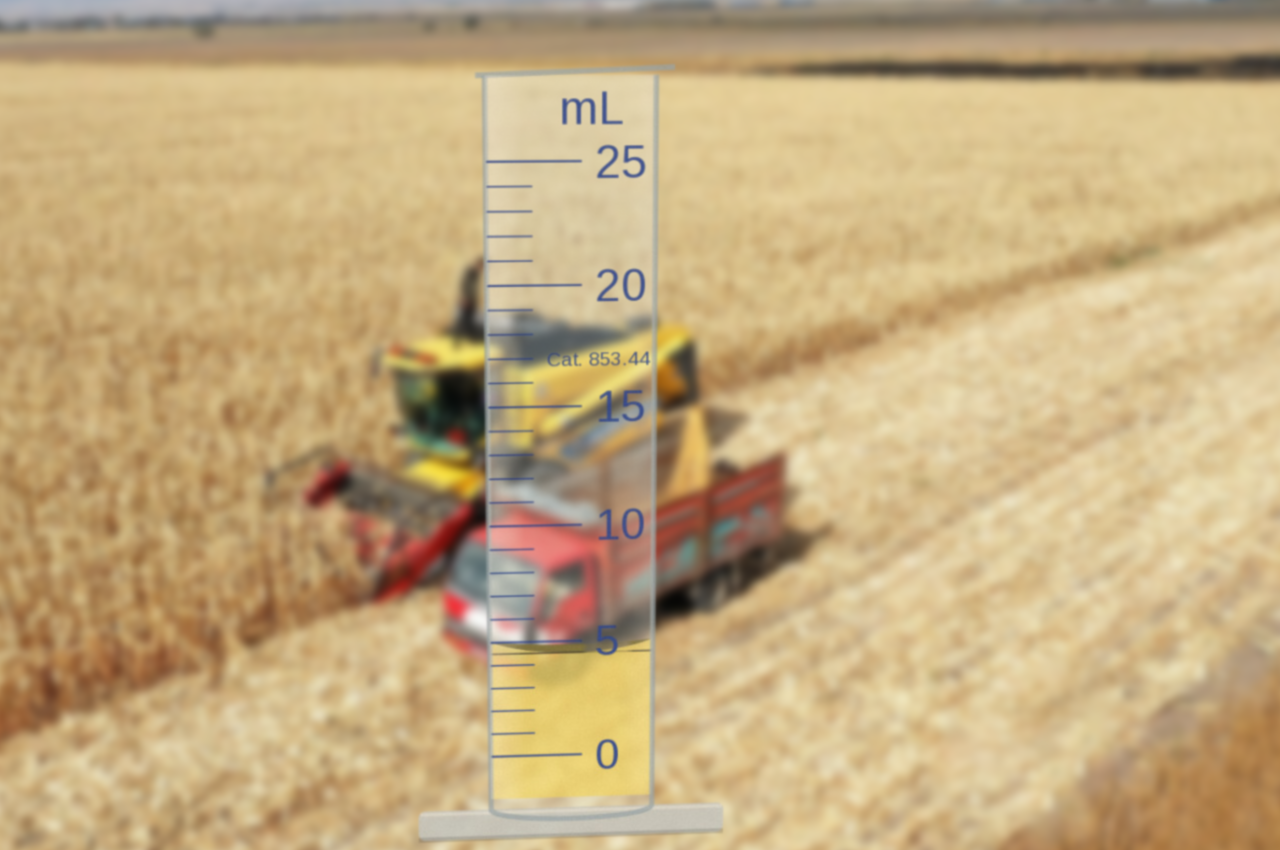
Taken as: 4.5 mL
